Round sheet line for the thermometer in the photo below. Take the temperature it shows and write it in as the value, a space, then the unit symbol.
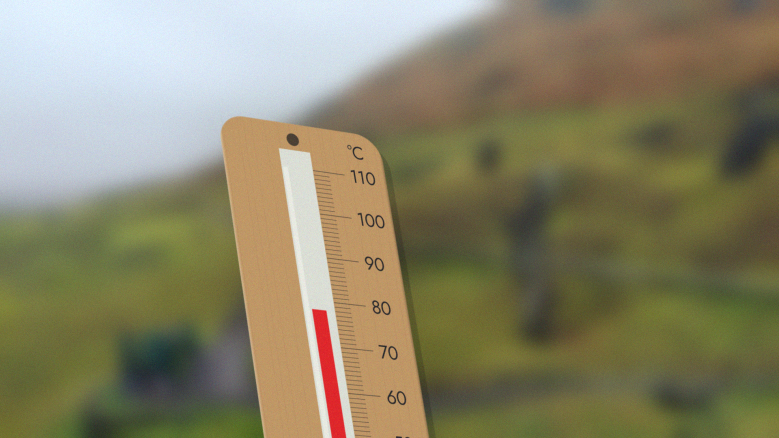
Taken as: 78 °C
